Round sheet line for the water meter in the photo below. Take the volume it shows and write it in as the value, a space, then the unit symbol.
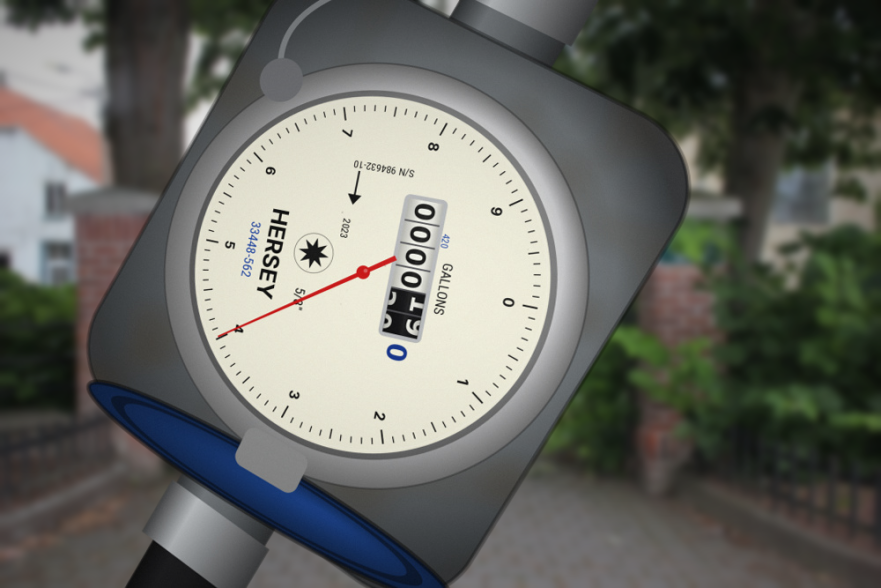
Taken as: 194.0 gal
